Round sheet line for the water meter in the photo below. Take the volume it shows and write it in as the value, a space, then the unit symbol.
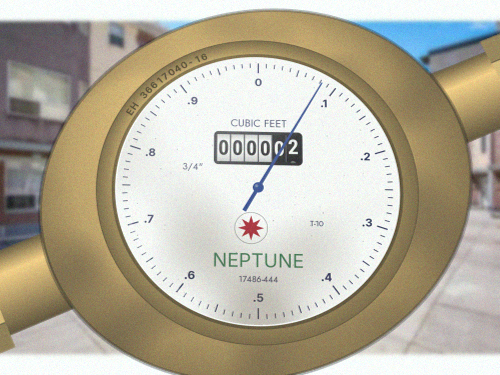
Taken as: 2.08 ft³
